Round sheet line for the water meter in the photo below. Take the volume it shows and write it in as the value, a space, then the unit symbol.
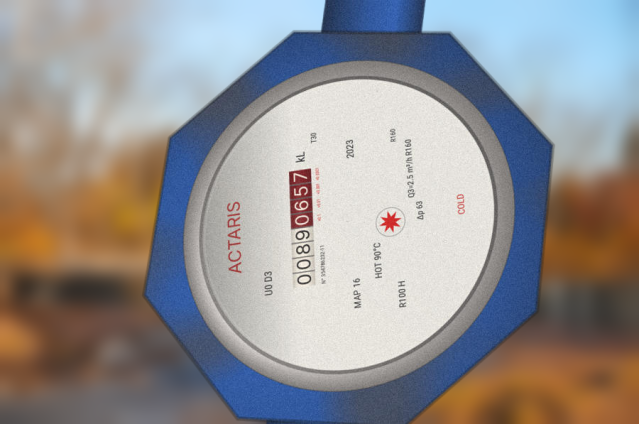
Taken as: 89.0657 kL
